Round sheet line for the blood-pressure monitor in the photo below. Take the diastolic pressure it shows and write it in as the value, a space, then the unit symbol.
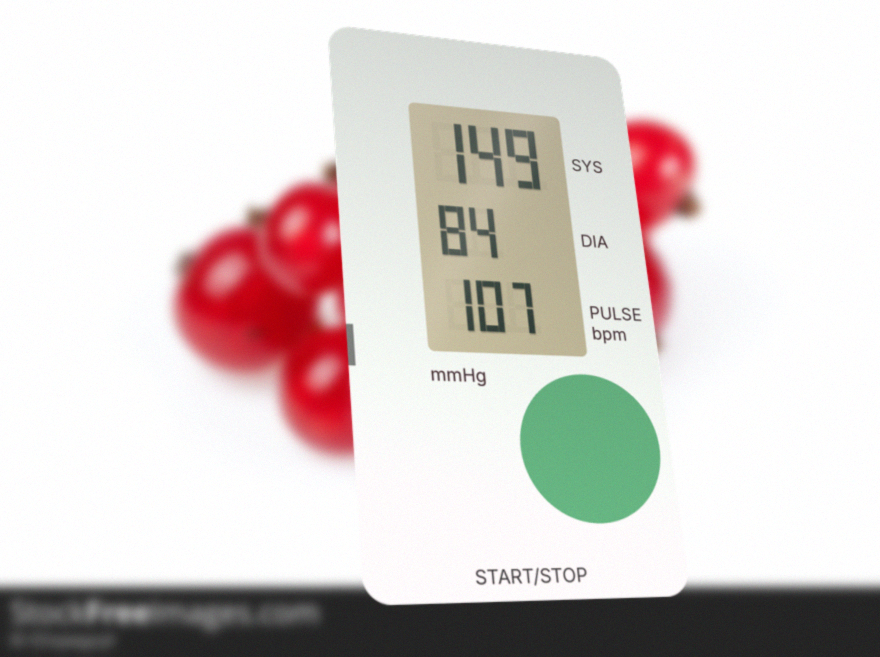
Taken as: 84 mmHg
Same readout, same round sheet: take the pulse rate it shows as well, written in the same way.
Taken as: 107 bpm
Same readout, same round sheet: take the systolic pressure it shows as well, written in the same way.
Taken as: 149 mmHg
